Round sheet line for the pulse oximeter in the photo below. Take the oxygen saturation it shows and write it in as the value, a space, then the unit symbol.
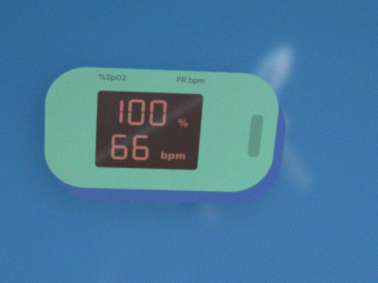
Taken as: 100 %
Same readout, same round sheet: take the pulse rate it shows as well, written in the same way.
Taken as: 66 bpm
